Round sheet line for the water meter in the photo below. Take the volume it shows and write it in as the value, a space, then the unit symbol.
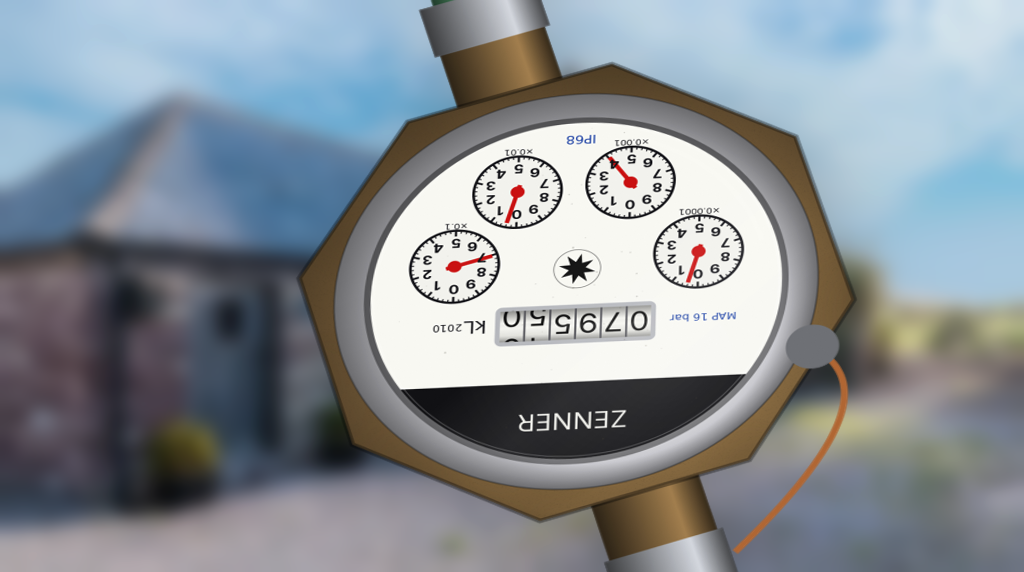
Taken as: 79549.7040 kL
